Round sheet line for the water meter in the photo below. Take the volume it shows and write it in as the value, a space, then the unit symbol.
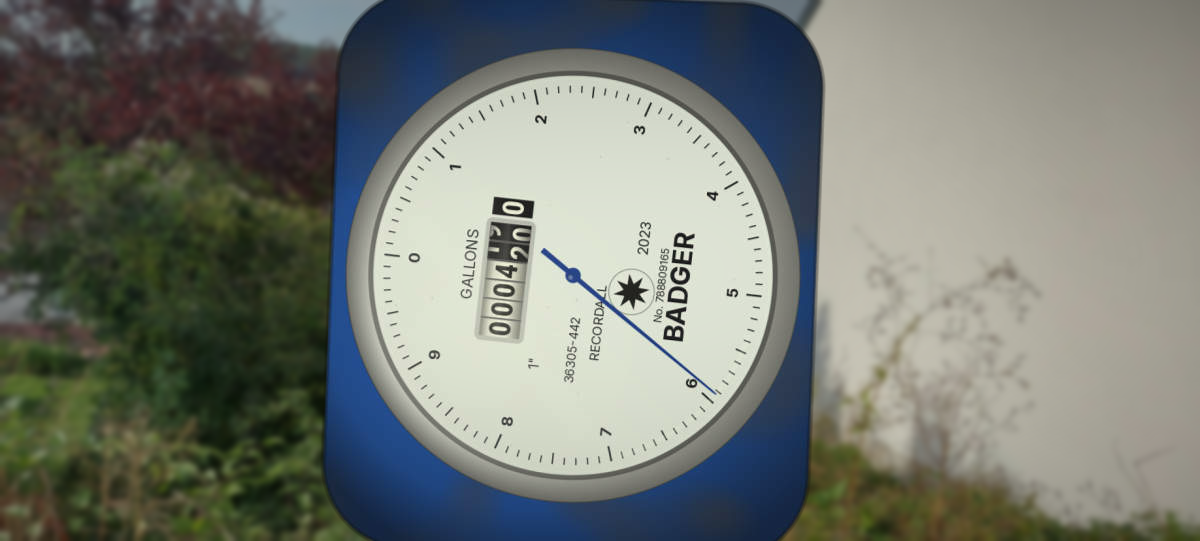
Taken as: 4195.9 gal
